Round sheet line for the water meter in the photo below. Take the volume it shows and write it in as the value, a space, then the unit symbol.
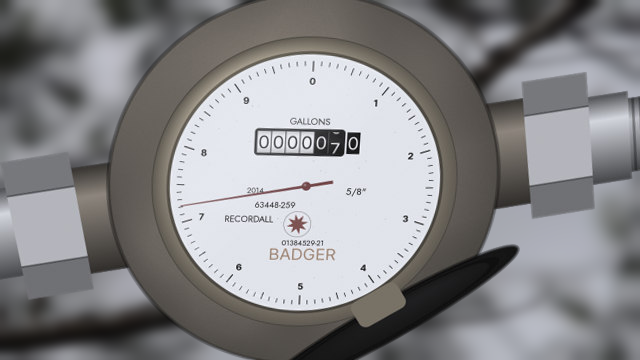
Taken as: 67.2 gal
